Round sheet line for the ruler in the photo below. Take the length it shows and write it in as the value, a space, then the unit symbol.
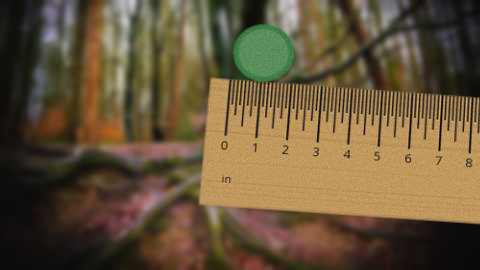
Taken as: 2 in
